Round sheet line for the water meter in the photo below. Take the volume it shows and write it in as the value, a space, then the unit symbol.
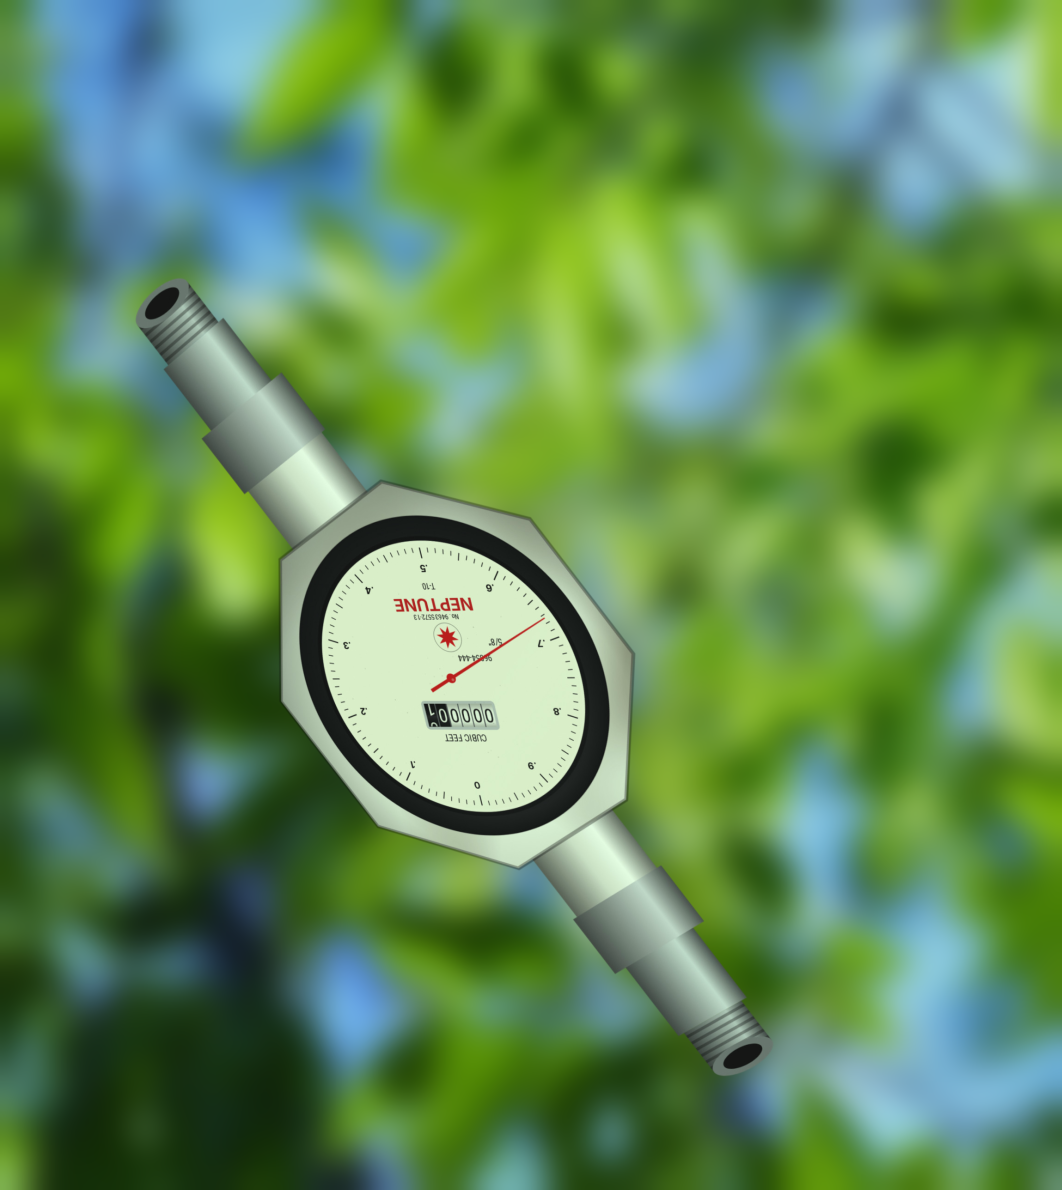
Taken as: 0.67 ft³
